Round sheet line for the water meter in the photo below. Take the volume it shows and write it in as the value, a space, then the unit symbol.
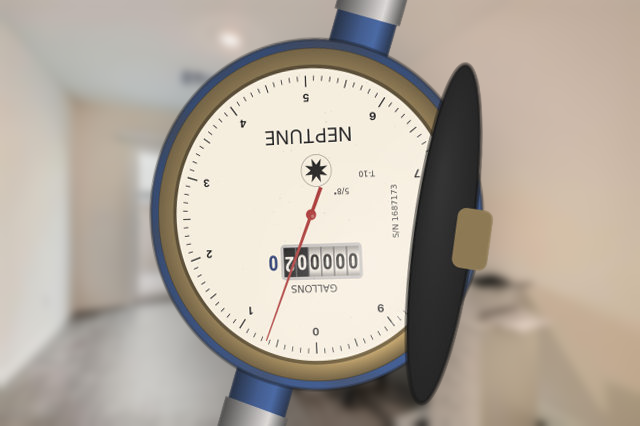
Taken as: 20.6 gal
